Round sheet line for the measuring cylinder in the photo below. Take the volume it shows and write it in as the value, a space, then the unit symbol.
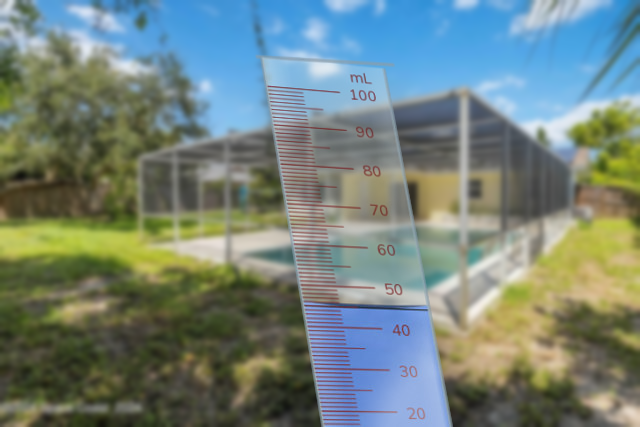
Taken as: 45 mL
